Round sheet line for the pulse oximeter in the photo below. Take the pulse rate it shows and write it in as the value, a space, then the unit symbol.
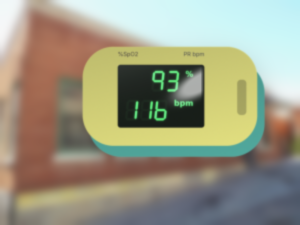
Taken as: 116 bpm
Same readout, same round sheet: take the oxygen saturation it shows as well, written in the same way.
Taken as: 93 %
